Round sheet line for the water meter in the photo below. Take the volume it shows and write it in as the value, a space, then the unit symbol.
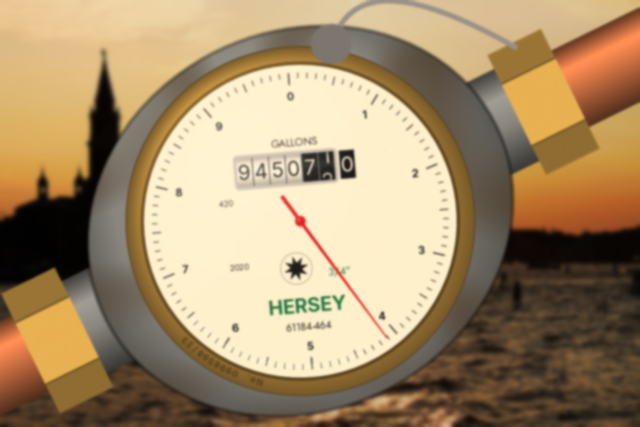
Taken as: 9450714.1 gal
